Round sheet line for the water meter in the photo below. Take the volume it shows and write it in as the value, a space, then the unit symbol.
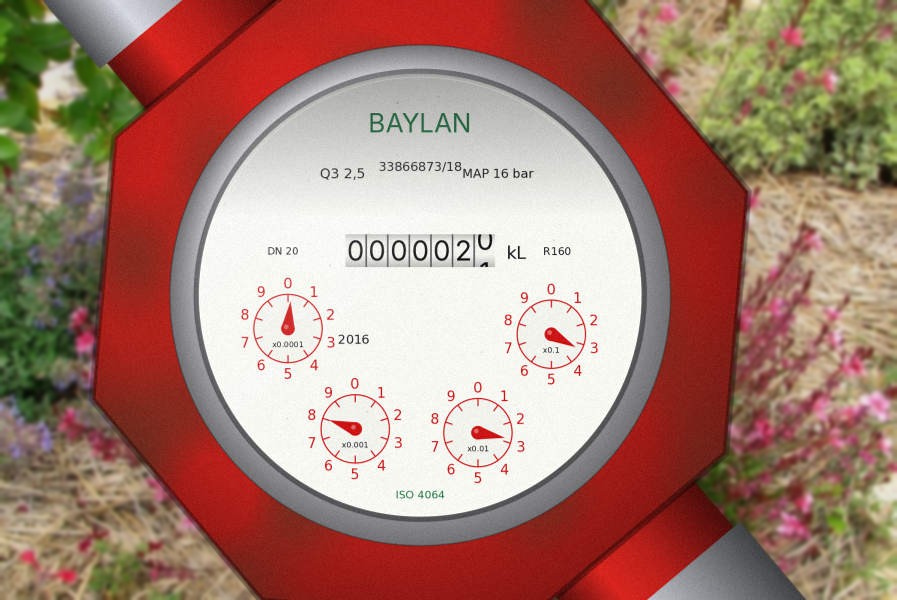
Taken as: 20.3280 kL
